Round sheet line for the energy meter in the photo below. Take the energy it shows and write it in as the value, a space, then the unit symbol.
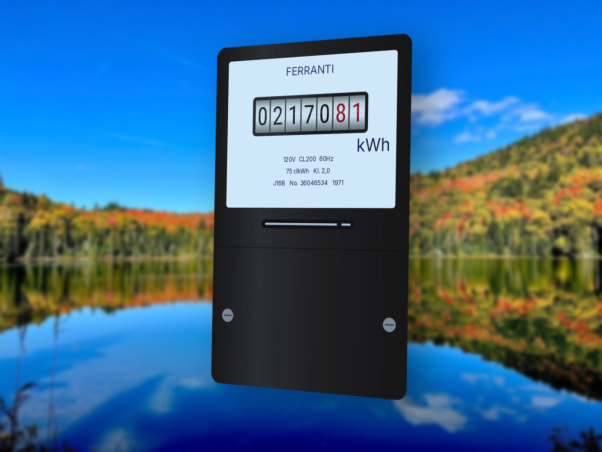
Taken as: 2170.81 kWh
